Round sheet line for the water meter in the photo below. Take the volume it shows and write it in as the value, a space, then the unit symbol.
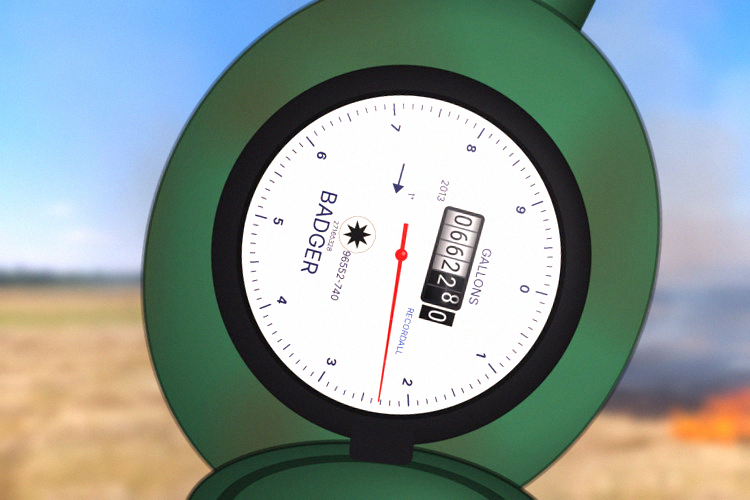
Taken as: 662282.3 gal
